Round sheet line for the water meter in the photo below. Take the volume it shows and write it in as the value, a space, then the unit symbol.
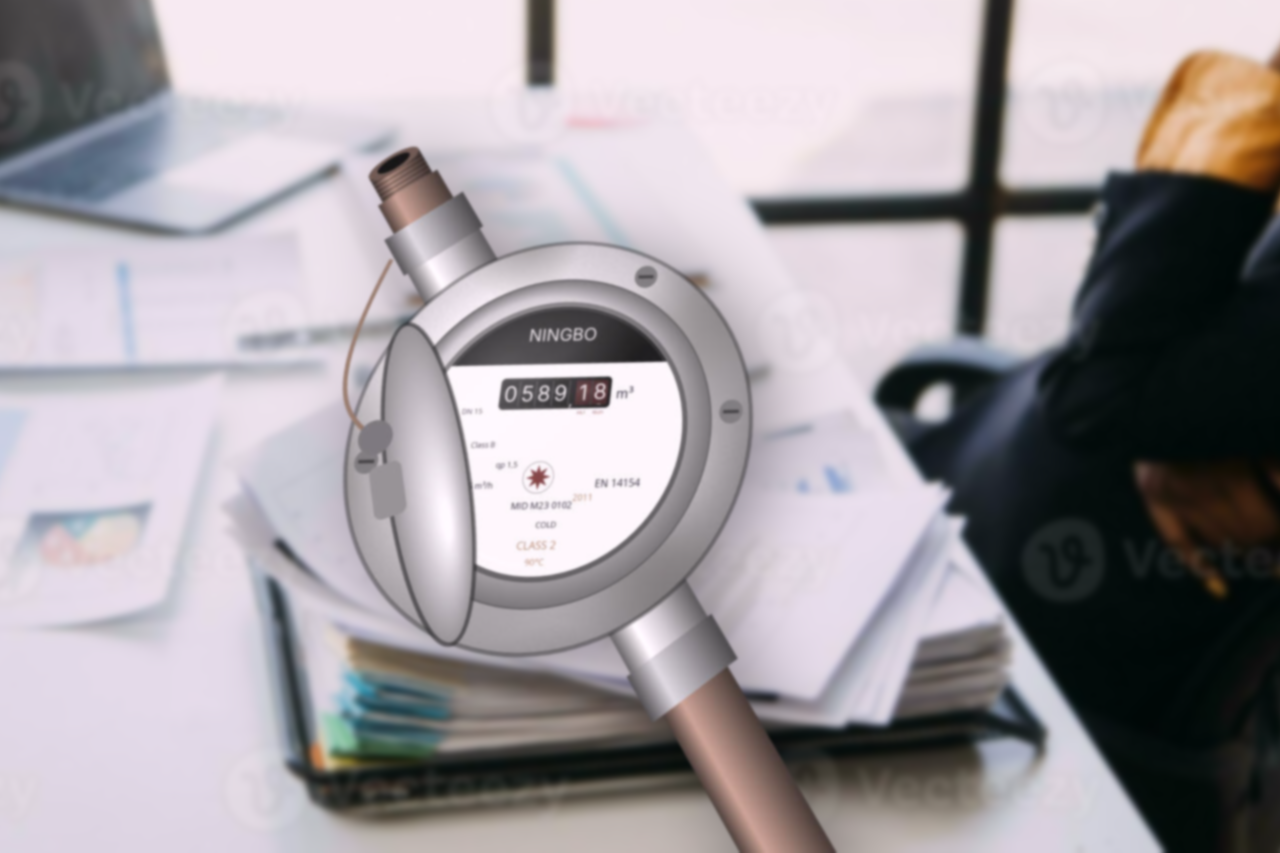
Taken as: 589.18 m³
